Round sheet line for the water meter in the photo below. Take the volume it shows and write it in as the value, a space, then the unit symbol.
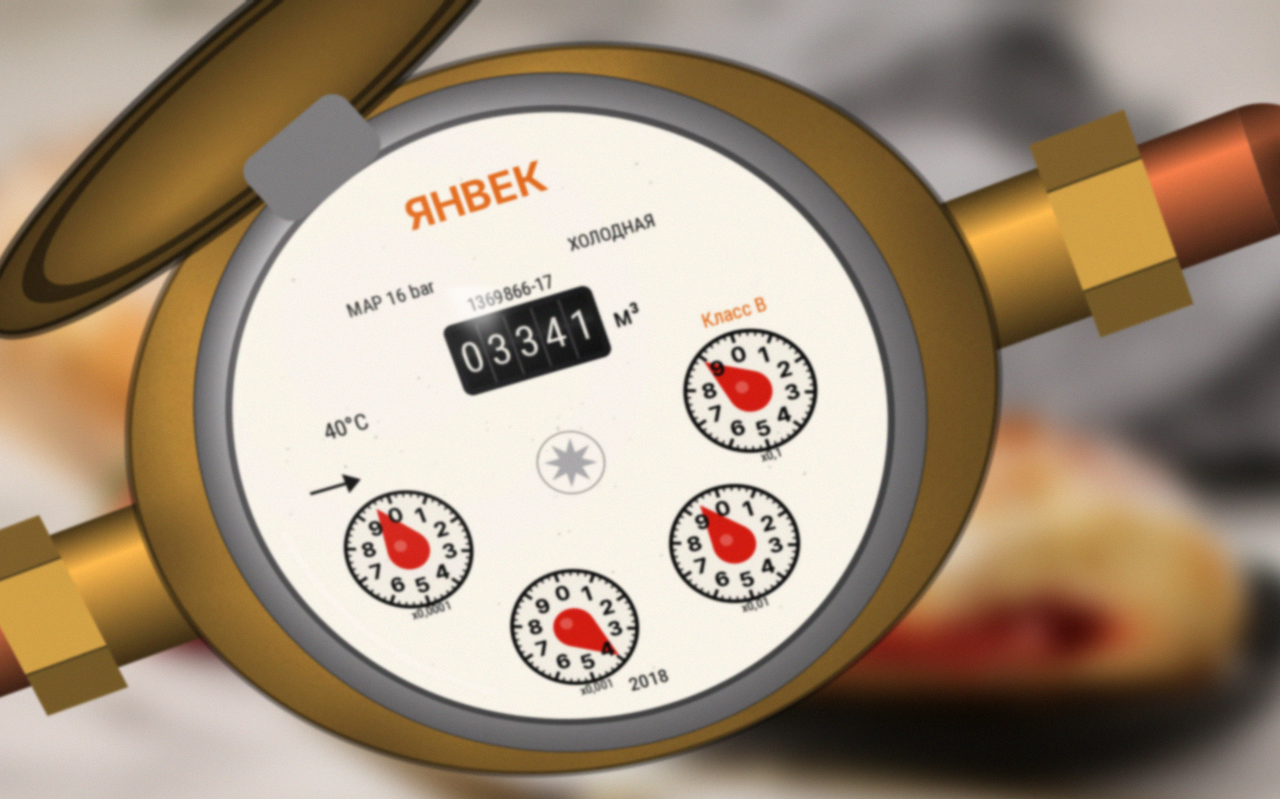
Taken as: 3341.8939 m³
